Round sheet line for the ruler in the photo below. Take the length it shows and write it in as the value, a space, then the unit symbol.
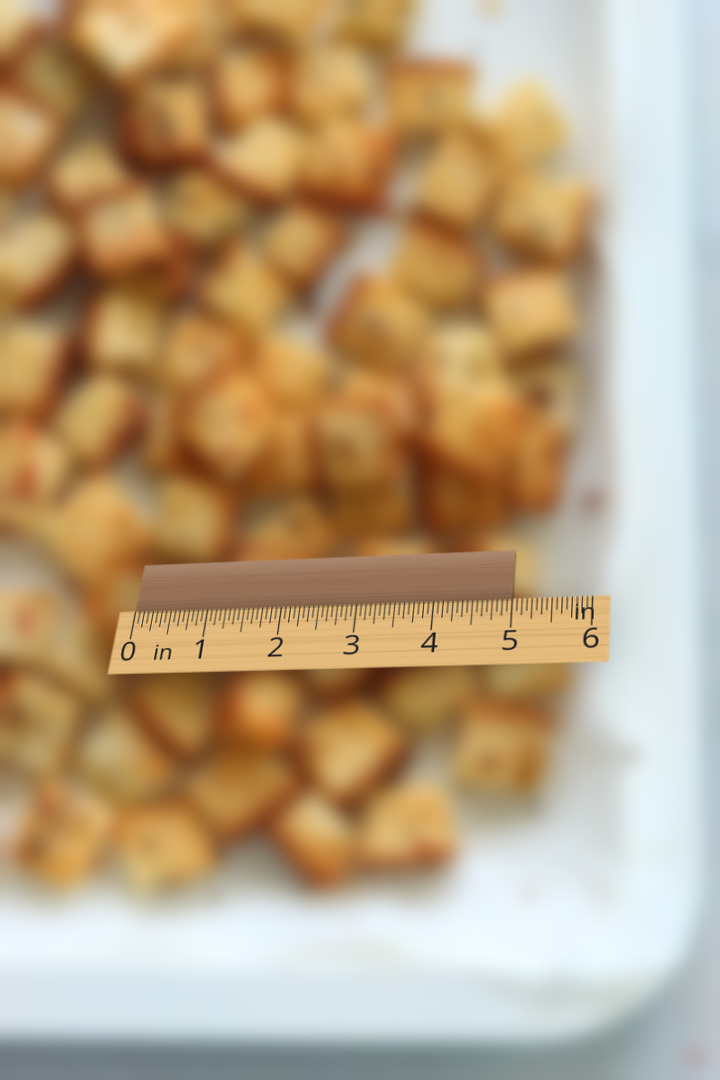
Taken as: 5 in
